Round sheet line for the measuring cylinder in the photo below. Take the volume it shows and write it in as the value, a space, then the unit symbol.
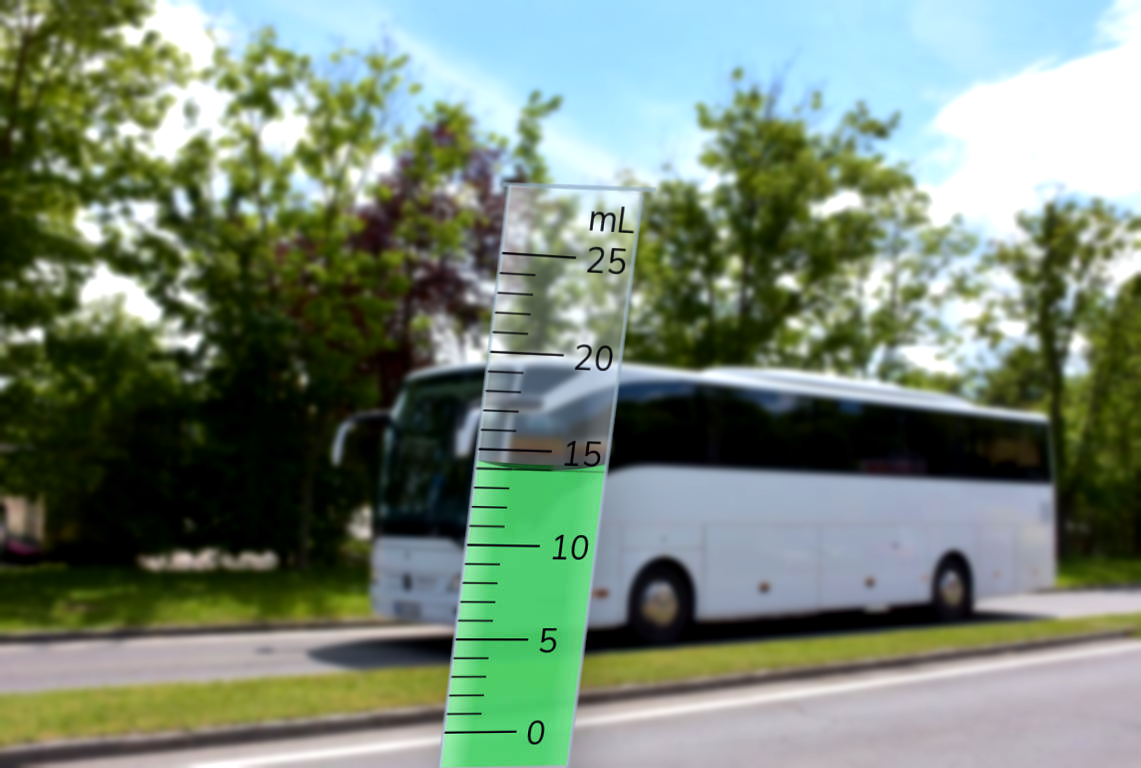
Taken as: 14 mL
